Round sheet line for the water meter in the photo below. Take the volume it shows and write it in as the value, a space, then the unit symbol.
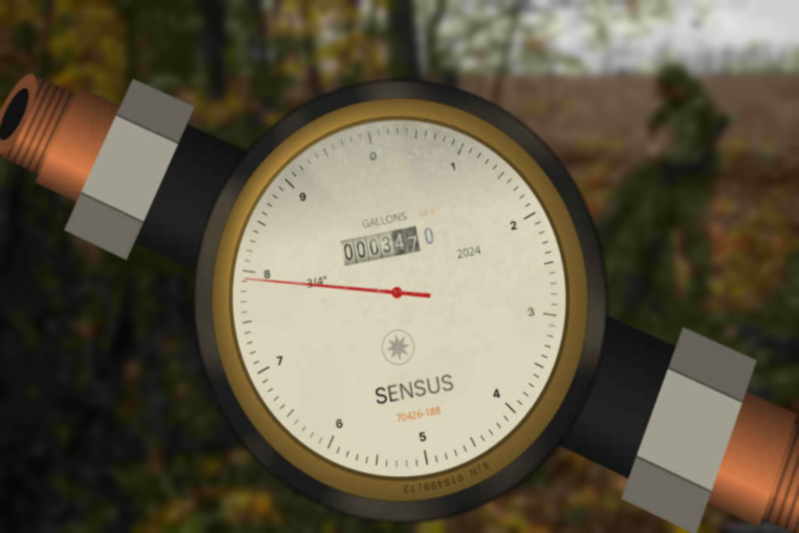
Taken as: 3467.9 gal
